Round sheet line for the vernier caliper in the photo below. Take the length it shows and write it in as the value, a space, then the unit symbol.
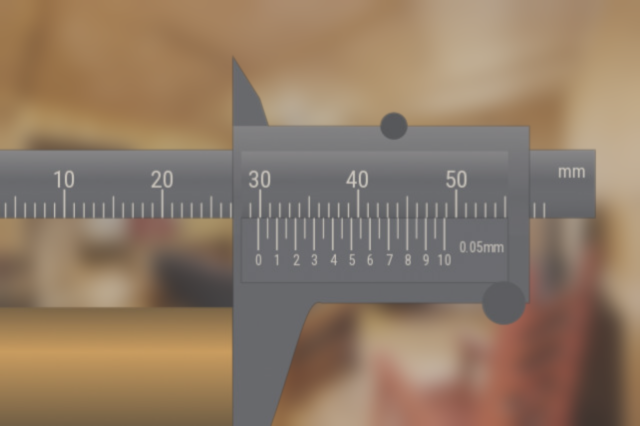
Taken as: 29.8 mm
